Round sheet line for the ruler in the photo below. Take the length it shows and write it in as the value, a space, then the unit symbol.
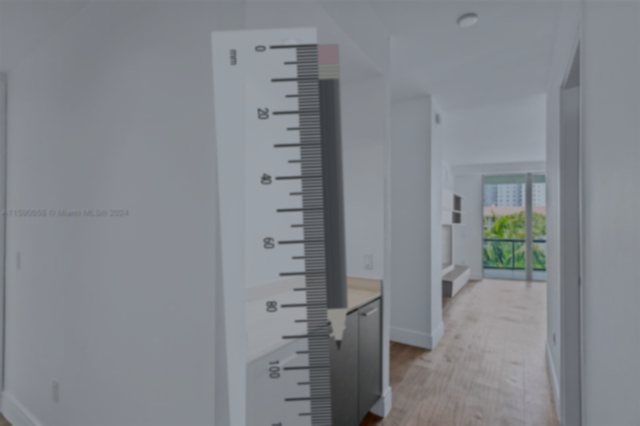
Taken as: 95 mm
